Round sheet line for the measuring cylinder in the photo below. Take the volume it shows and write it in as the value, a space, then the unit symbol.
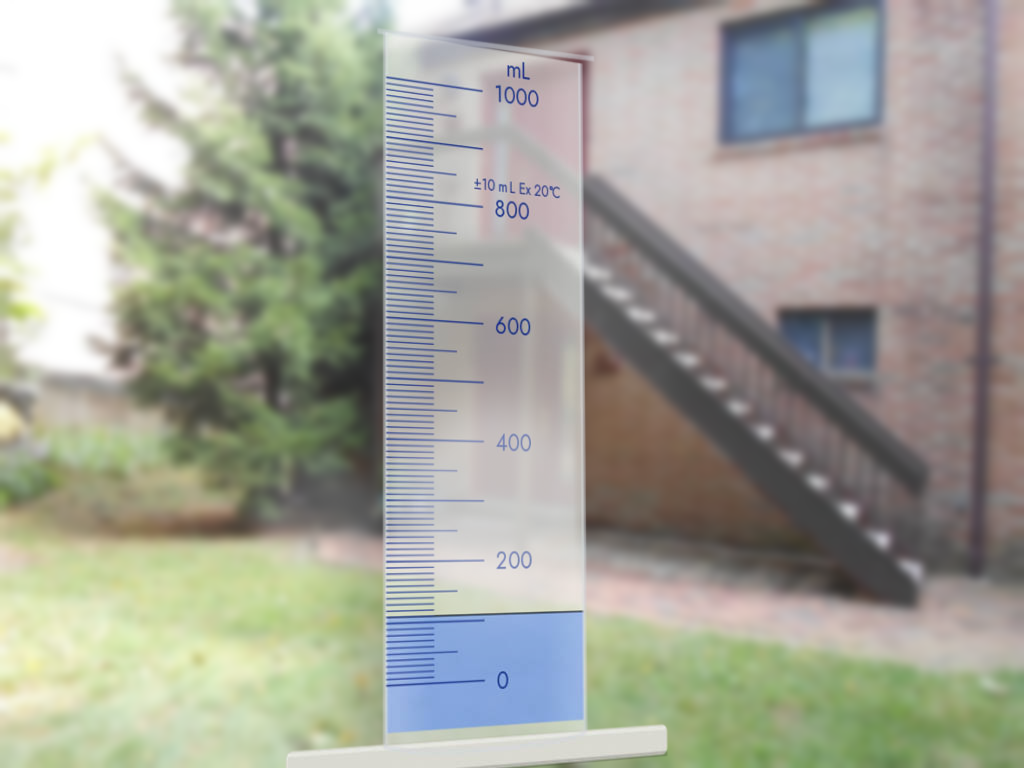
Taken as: 110 mL
